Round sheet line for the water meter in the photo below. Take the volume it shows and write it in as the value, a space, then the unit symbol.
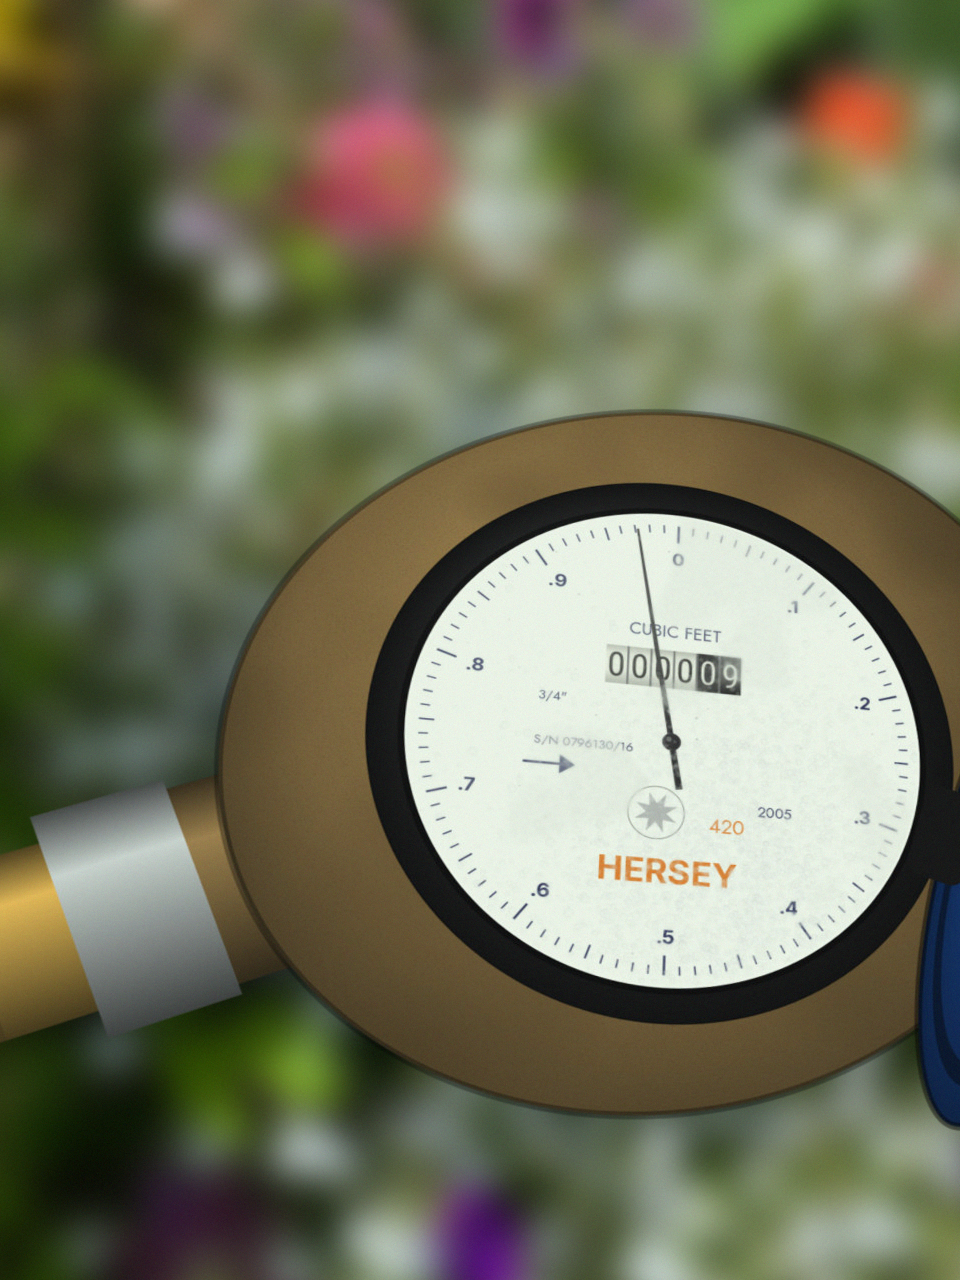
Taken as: 8.97 ft³
